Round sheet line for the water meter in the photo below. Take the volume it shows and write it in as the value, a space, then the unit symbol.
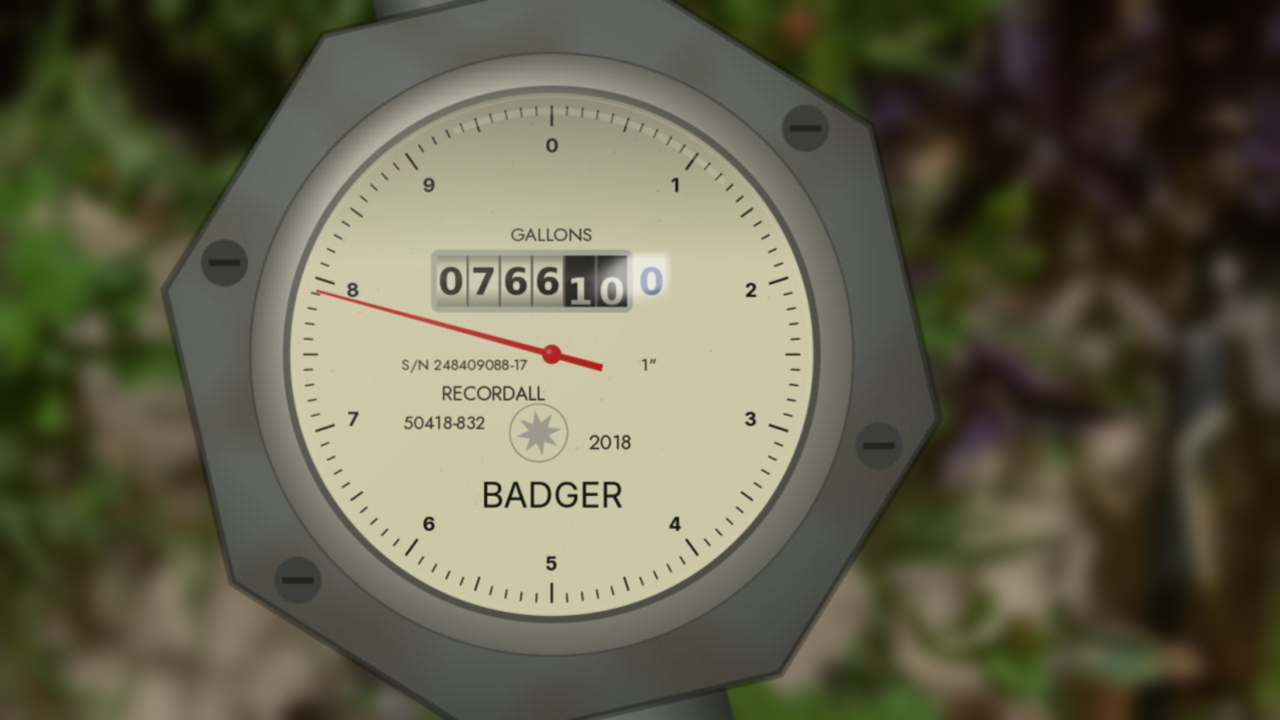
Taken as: 766097.9 gal
